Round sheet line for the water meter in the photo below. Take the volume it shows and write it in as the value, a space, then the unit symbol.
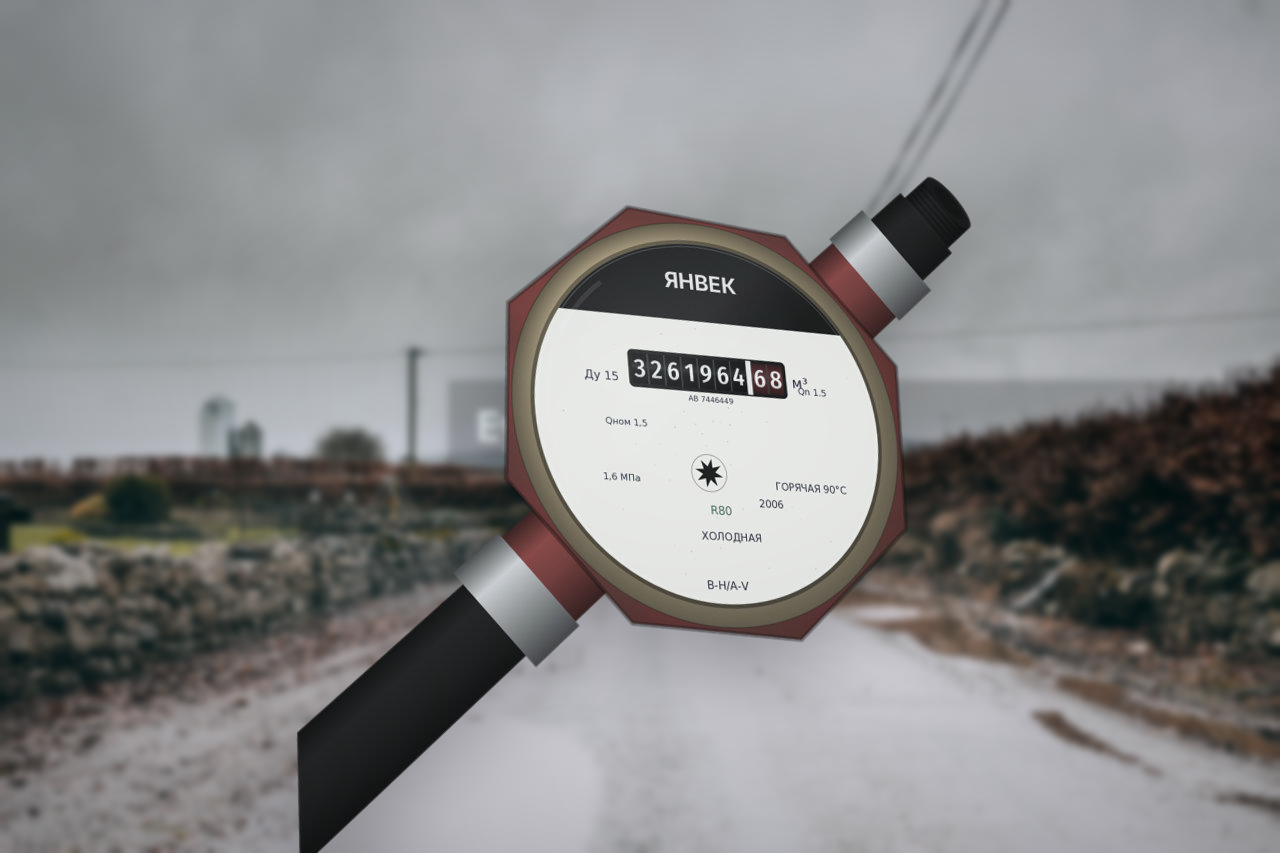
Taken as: 3261964.68 m³
